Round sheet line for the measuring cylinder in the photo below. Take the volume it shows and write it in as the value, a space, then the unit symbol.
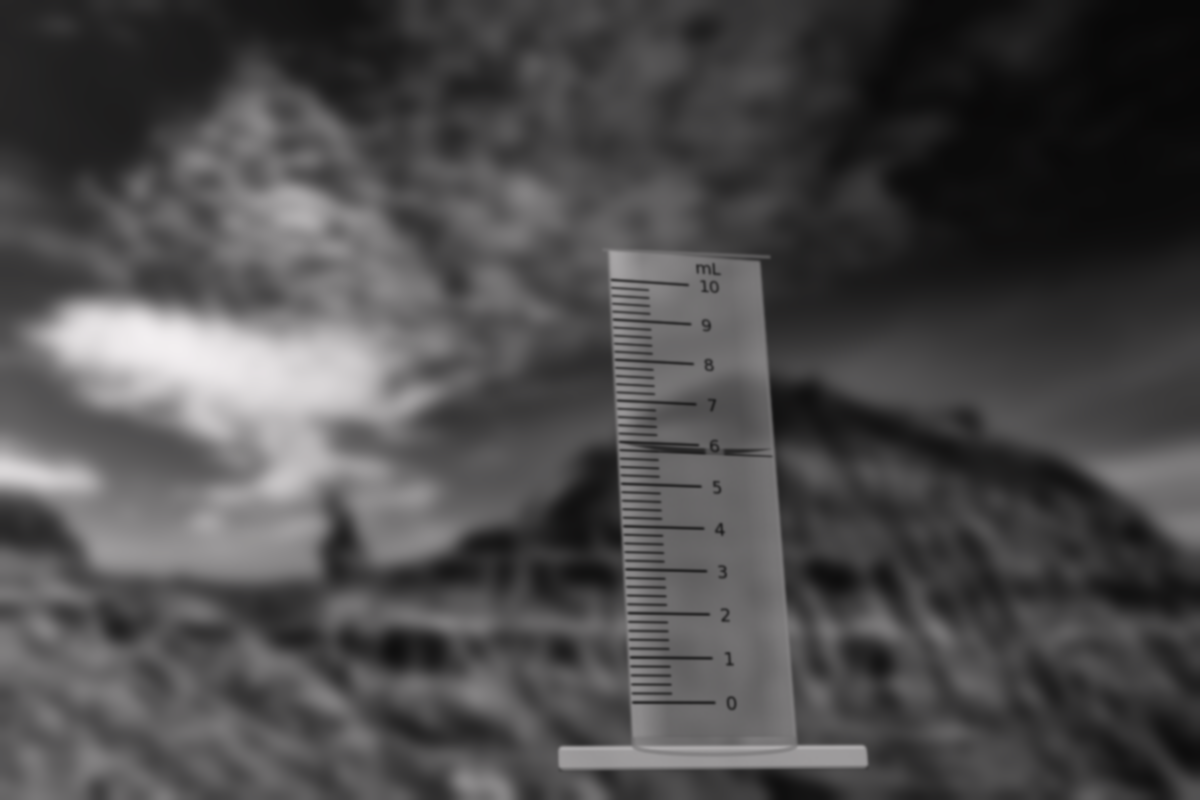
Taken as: 5.8 mL
